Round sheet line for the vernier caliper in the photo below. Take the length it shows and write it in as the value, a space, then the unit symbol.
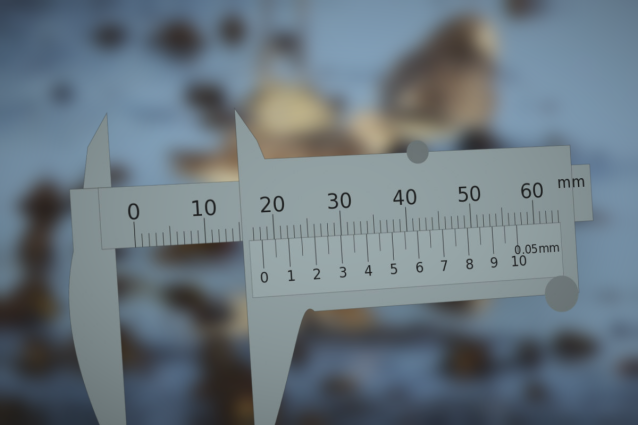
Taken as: 18.2 mm
